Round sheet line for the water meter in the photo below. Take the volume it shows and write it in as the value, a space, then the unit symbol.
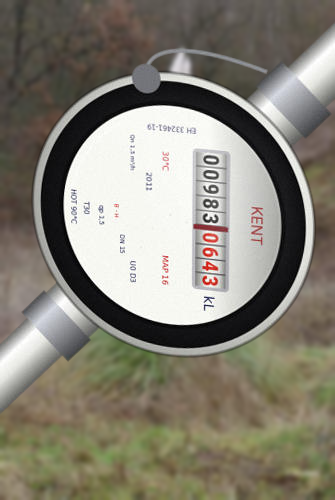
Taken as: 983.0643 kL
